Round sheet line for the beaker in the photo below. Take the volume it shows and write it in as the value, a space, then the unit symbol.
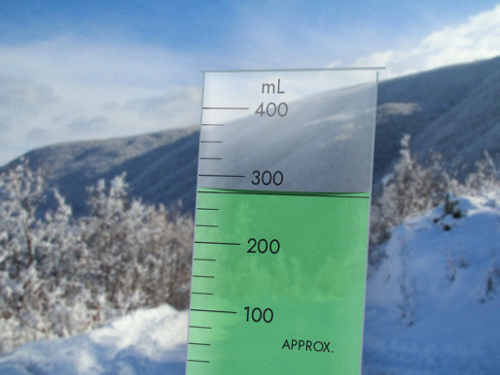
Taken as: 275 mL
